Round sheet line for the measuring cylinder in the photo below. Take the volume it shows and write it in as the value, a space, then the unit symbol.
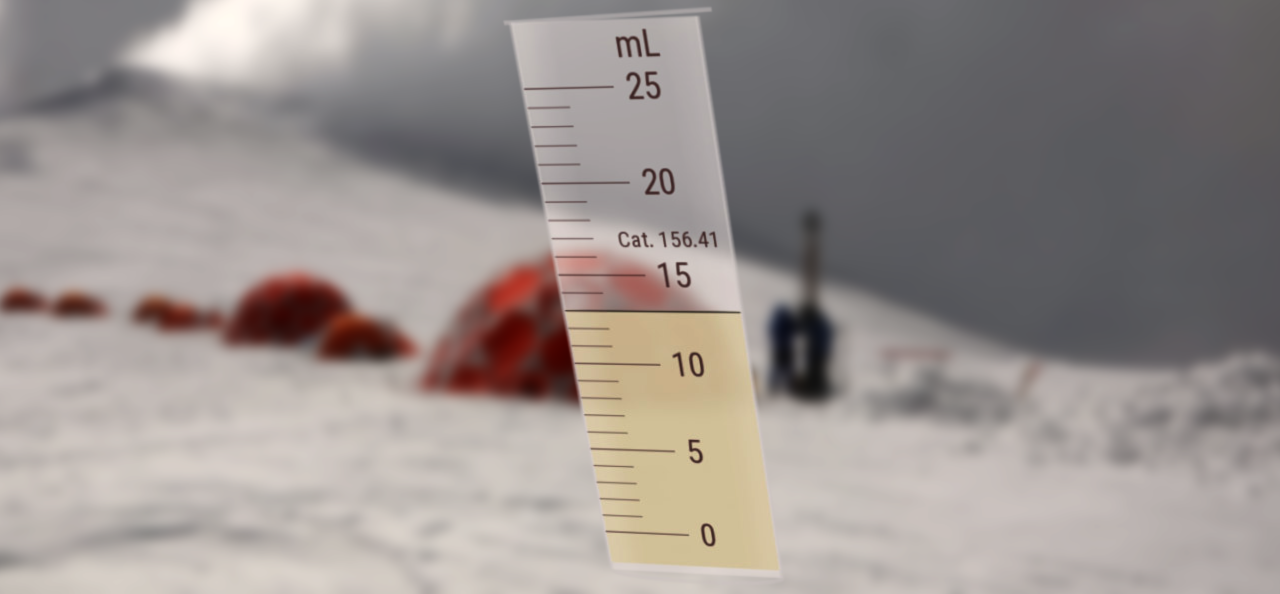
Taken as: 13 mL
